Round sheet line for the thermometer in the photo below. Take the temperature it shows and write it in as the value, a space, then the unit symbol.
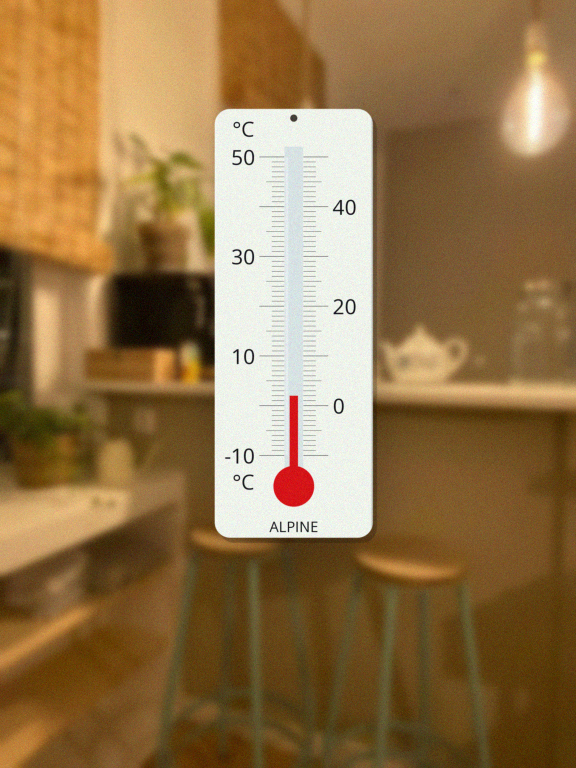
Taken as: 2 °C
